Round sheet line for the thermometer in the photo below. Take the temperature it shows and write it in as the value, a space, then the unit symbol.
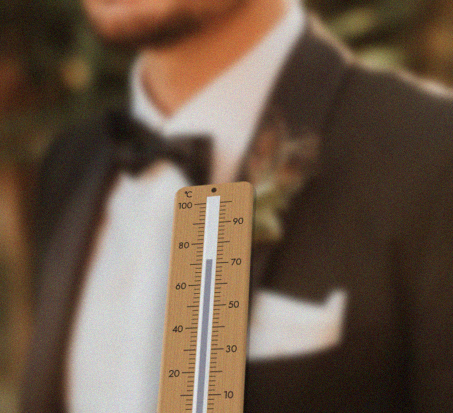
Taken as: 72 °C
